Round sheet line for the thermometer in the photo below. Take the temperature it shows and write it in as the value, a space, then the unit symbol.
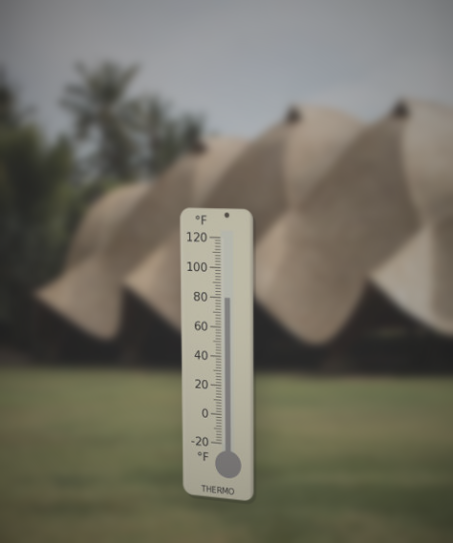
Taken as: 80 °F
